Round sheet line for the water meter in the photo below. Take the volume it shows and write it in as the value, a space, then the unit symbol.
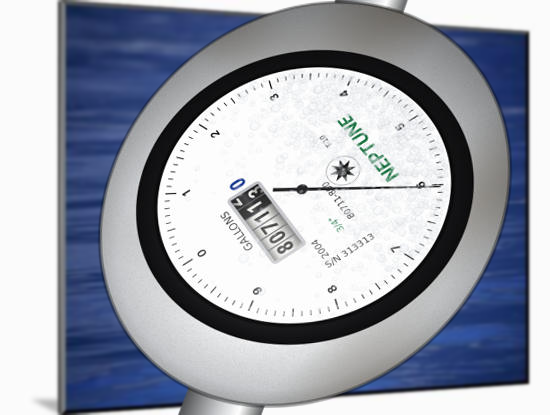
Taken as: 8071126.0 gal
